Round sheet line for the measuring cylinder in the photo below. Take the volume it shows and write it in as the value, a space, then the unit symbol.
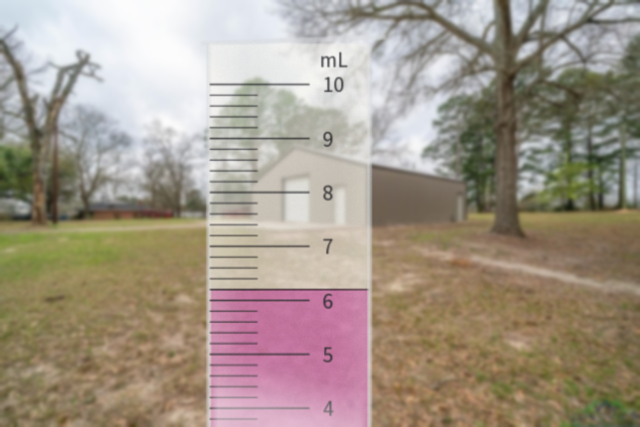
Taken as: 6.2 mL
